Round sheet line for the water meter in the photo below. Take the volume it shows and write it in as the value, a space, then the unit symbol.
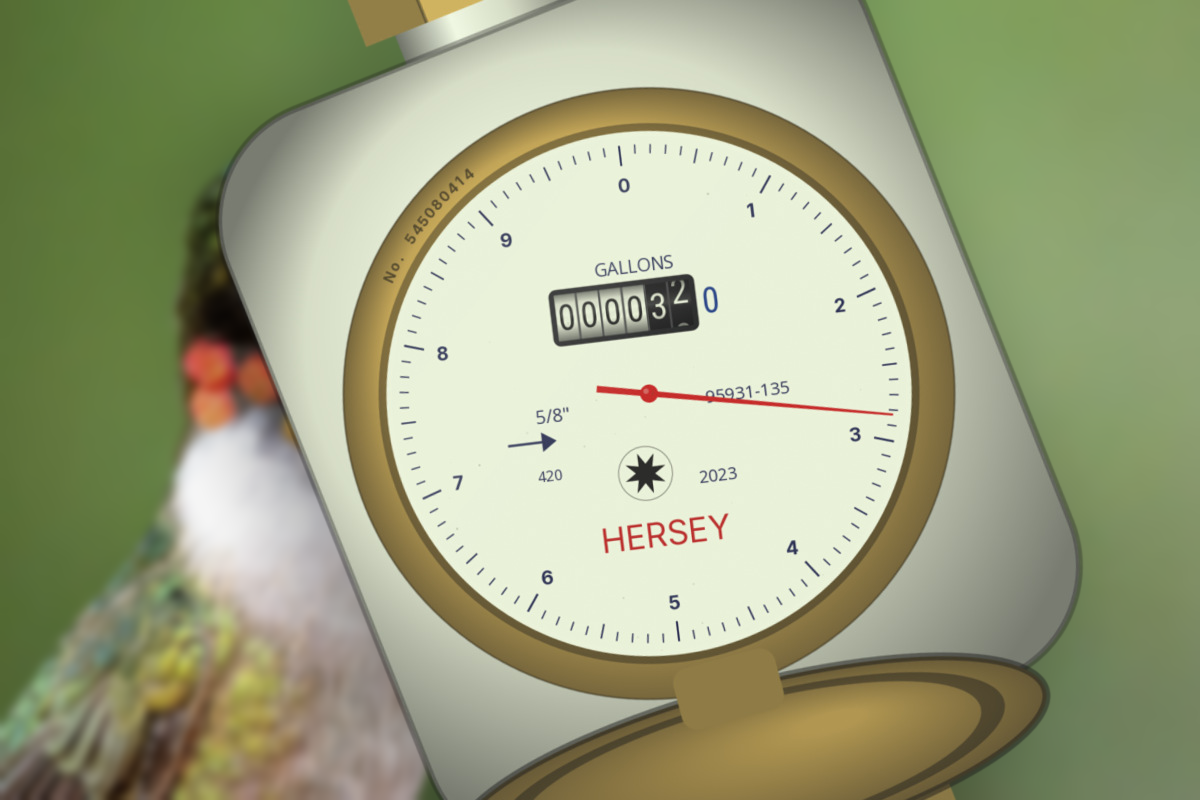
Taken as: 322.8 gal
